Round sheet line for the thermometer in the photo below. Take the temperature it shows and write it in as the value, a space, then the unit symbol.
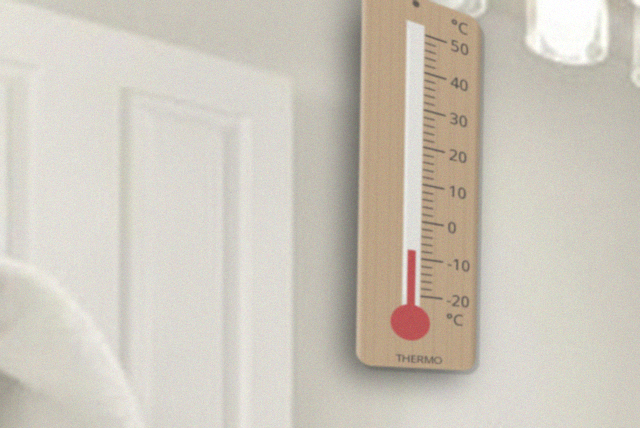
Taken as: -8 °C
